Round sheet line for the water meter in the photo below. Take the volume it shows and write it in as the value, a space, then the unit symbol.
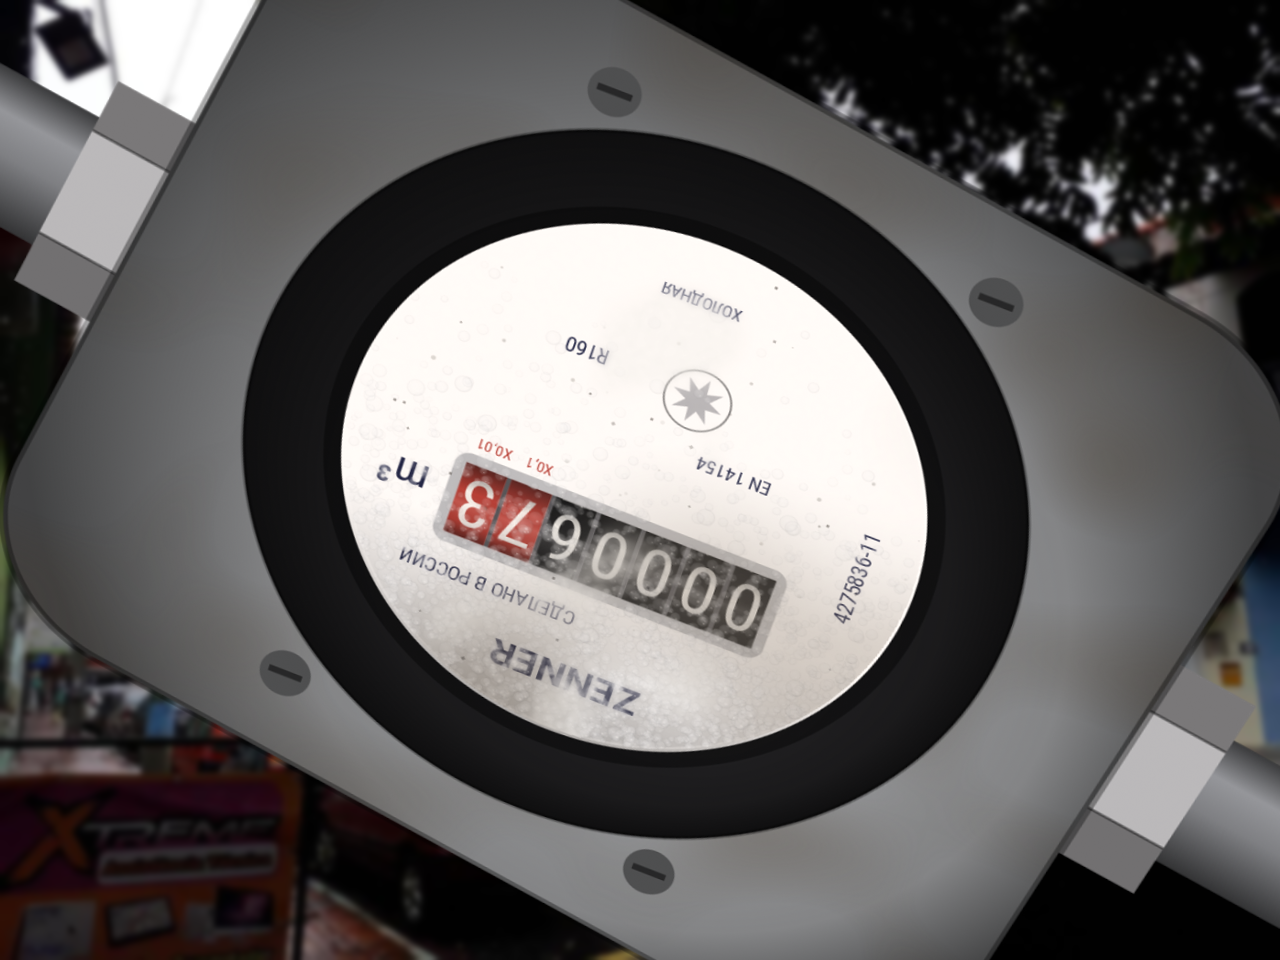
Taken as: 6.73 m³
